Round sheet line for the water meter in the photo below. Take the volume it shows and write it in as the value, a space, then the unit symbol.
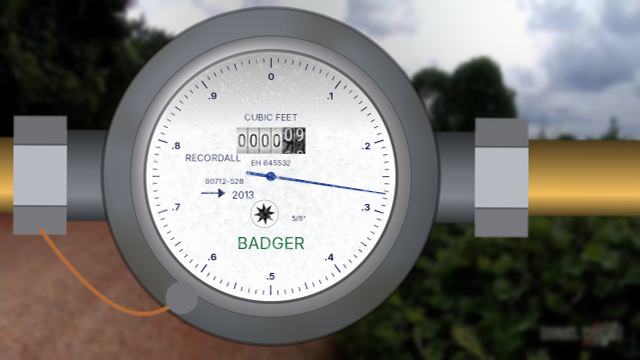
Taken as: 9.27 ft³
